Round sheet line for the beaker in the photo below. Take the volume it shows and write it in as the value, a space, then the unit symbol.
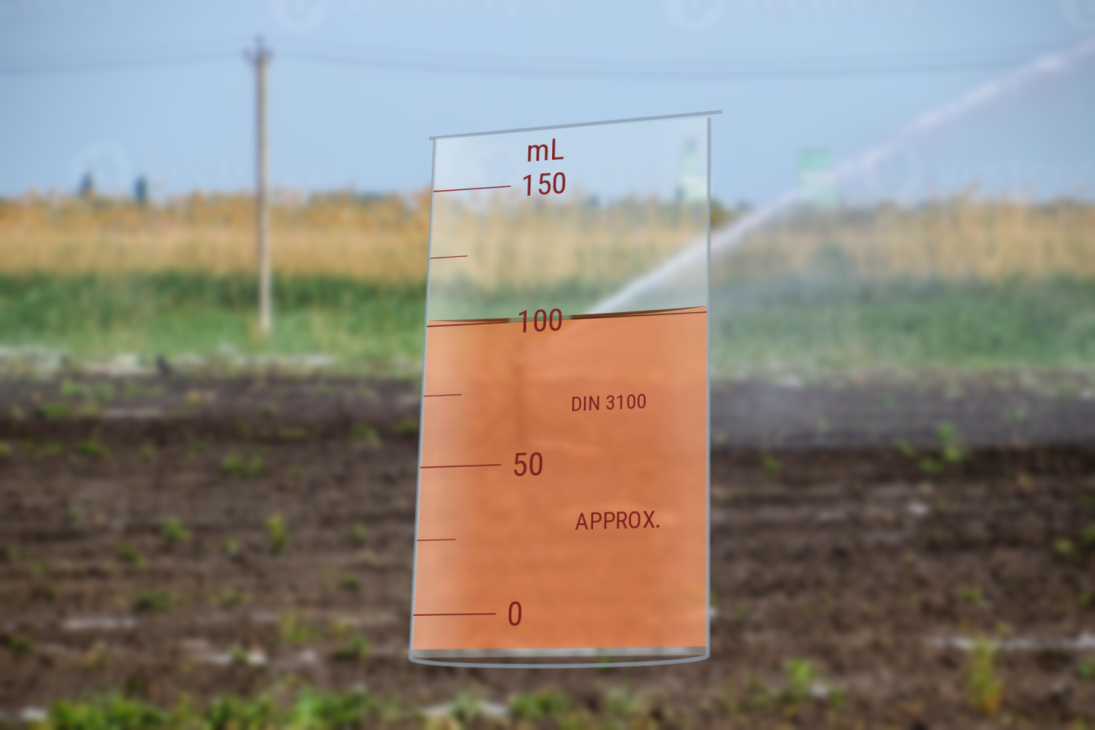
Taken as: 100 mL
